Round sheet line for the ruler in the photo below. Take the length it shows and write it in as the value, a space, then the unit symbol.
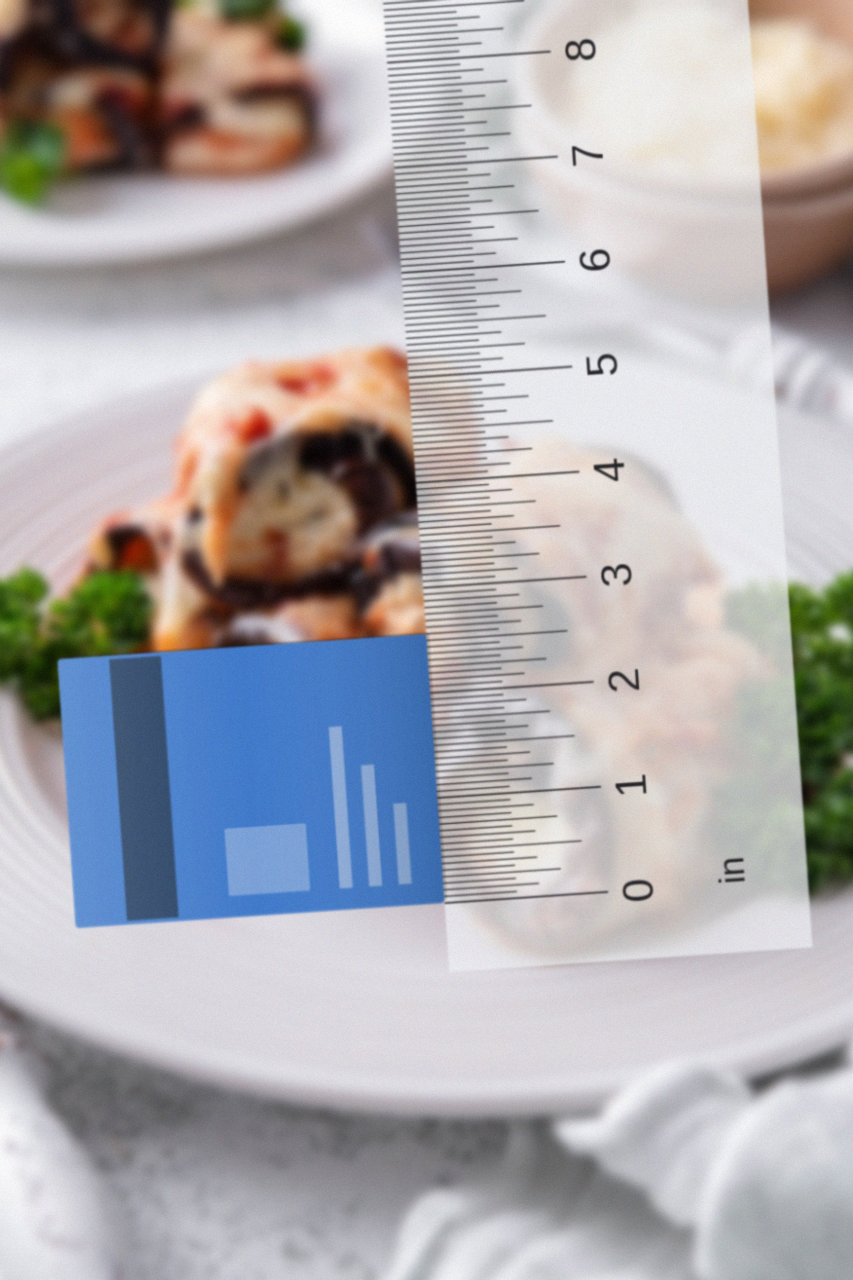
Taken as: 2.5625 in
